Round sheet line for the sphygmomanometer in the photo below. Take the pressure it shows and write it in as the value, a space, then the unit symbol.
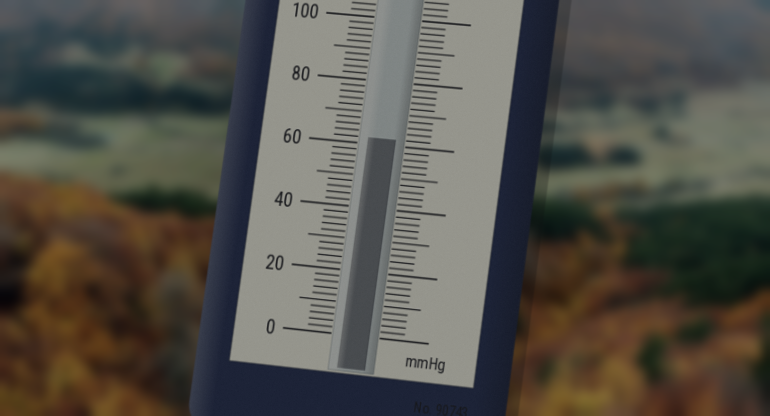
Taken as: 62 mmHg
